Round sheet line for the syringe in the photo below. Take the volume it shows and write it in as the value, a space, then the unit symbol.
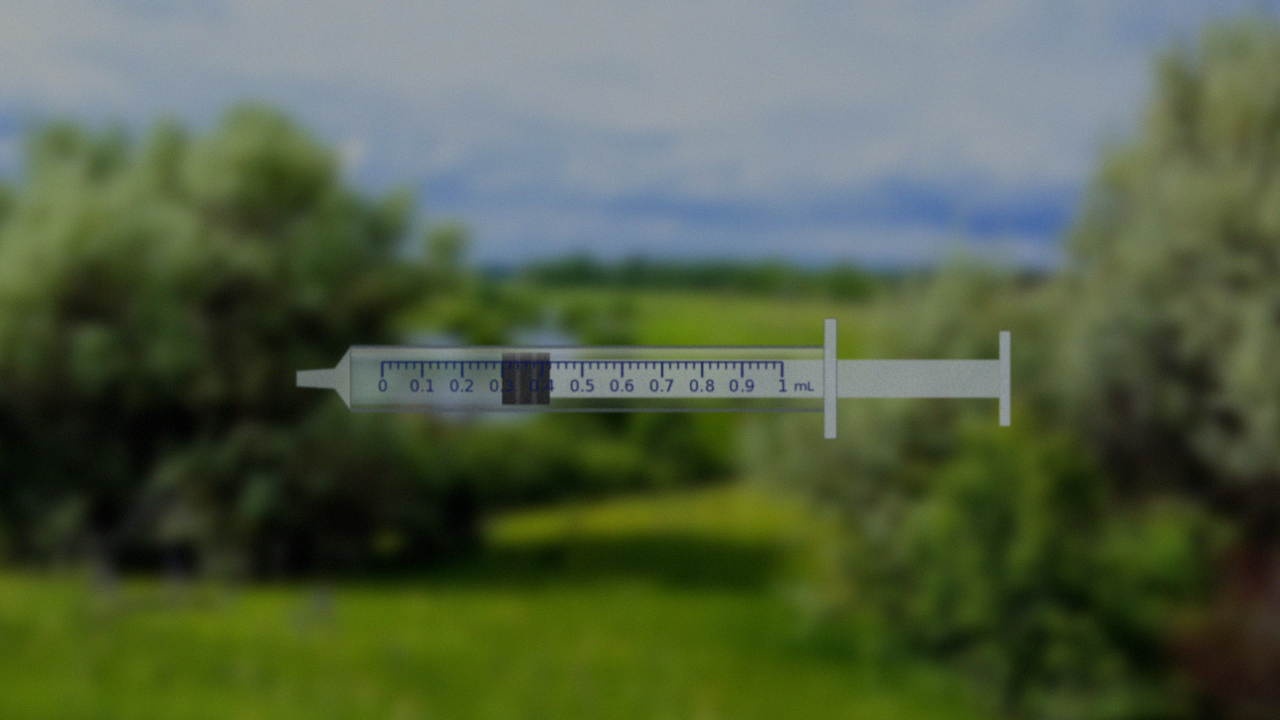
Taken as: 0.3 mL
